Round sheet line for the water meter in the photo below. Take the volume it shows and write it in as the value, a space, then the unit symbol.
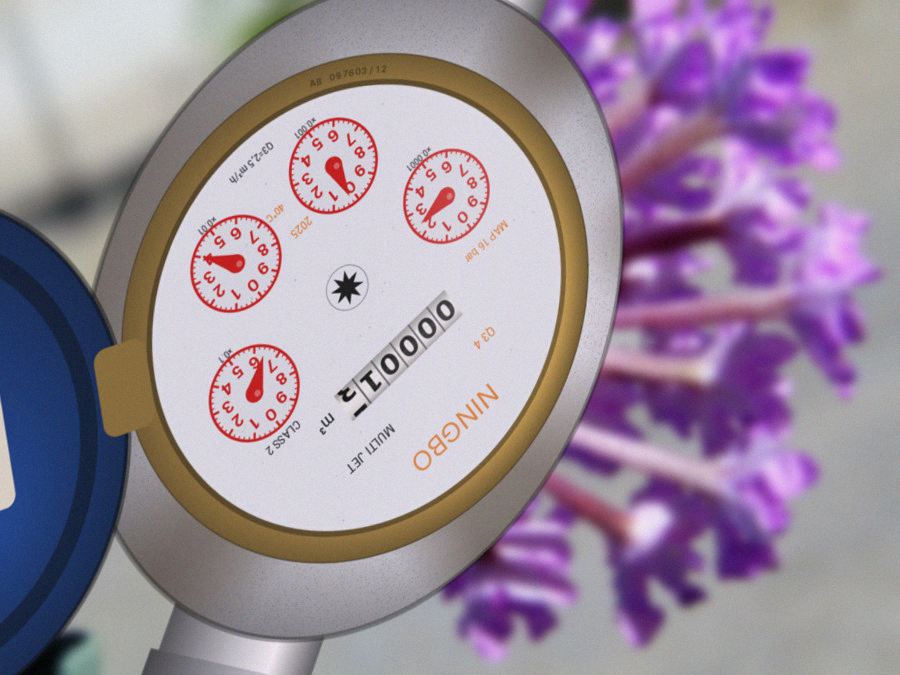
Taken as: 12.6402 m³
